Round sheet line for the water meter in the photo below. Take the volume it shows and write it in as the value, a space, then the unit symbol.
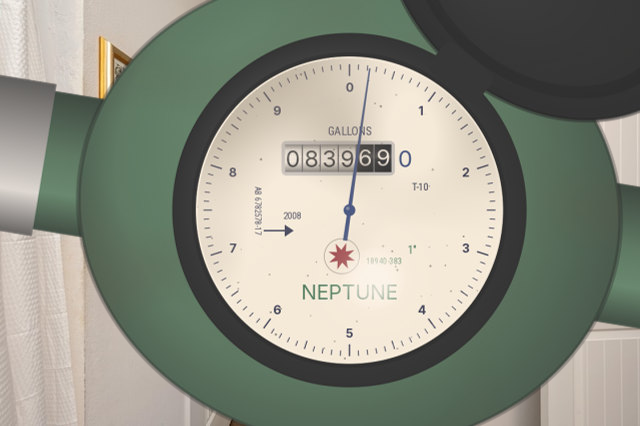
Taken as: 839690.2 gal
